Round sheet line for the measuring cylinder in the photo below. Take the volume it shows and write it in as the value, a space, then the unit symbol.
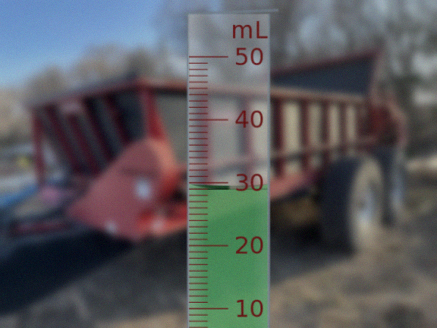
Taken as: 29 mL
